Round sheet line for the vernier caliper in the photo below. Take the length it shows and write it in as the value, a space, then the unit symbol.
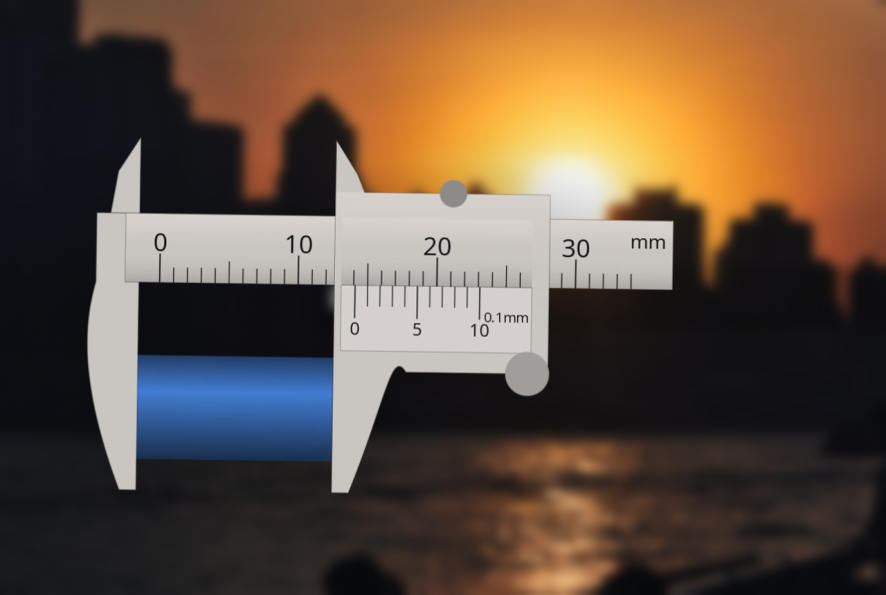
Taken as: 14.1 mm
